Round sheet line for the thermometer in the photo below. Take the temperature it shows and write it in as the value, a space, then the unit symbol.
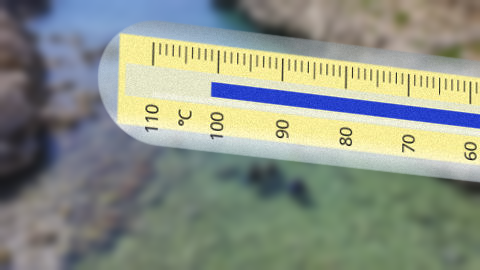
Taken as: 101 °C
